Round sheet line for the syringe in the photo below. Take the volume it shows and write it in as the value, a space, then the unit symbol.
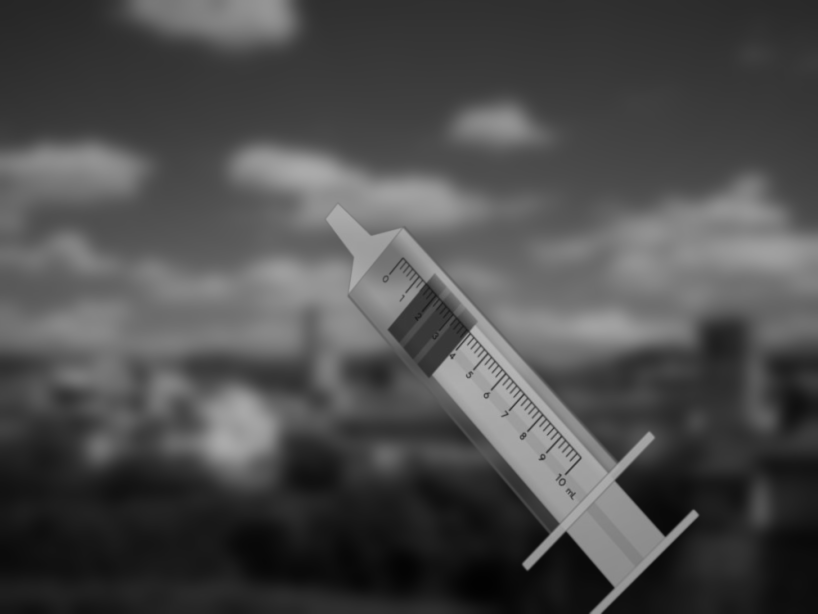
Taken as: 1.4 mL
